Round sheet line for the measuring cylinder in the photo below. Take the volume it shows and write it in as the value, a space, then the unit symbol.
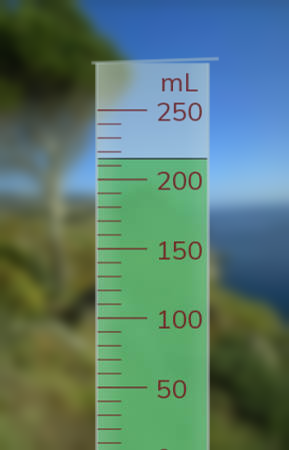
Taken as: 215 mL
